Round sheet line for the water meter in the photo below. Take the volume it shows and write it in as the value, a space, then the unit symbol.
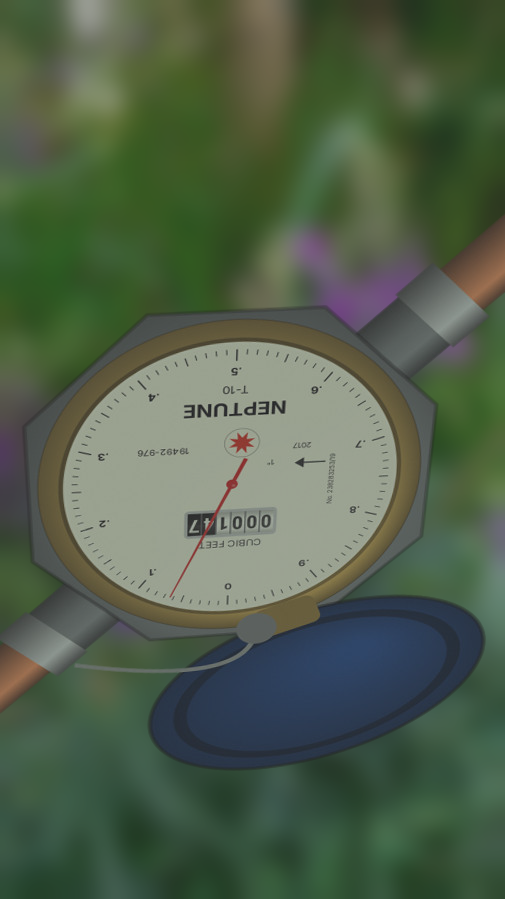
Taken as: 147.06 ft³
